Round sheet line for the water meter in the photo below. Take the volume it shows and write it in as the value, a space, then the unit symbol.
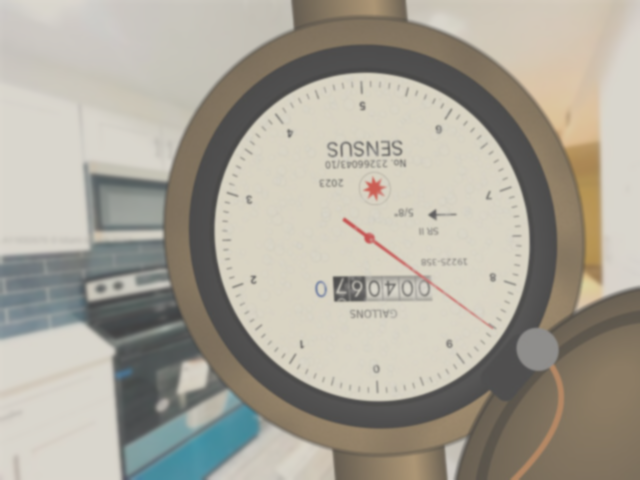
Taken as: 40668.5 gal
